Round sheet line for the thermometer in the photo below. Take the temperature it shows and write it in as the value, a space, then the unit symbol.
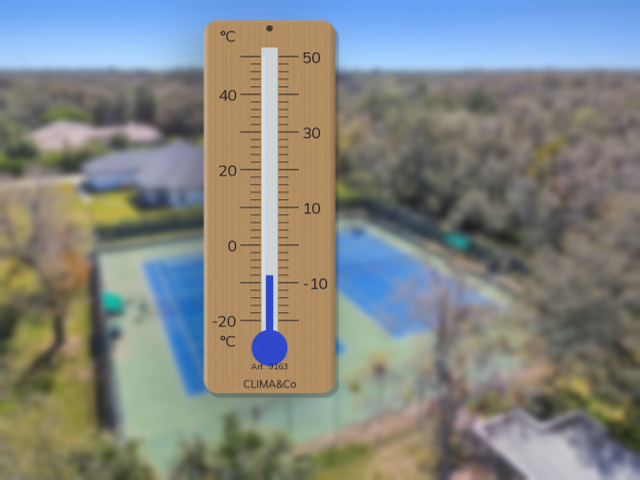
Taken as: -8 °C
